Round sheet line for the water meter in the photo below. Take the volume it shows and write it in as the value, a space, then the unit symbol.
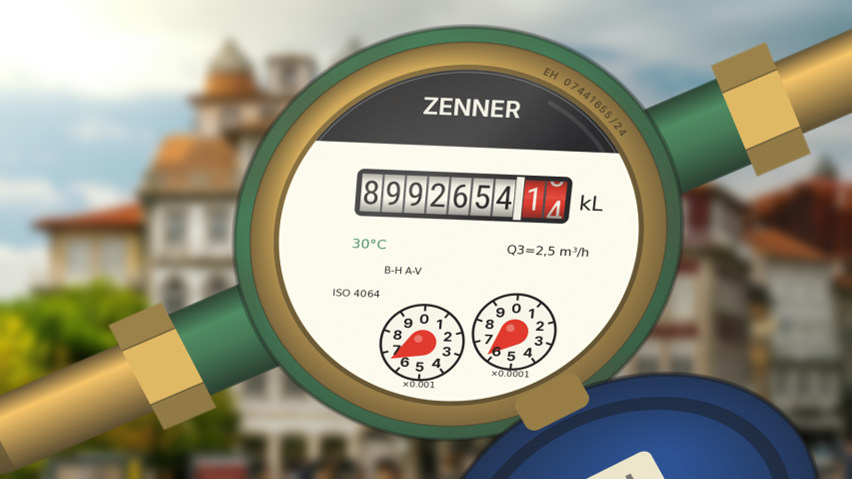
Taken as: 8992654.1366 kL
